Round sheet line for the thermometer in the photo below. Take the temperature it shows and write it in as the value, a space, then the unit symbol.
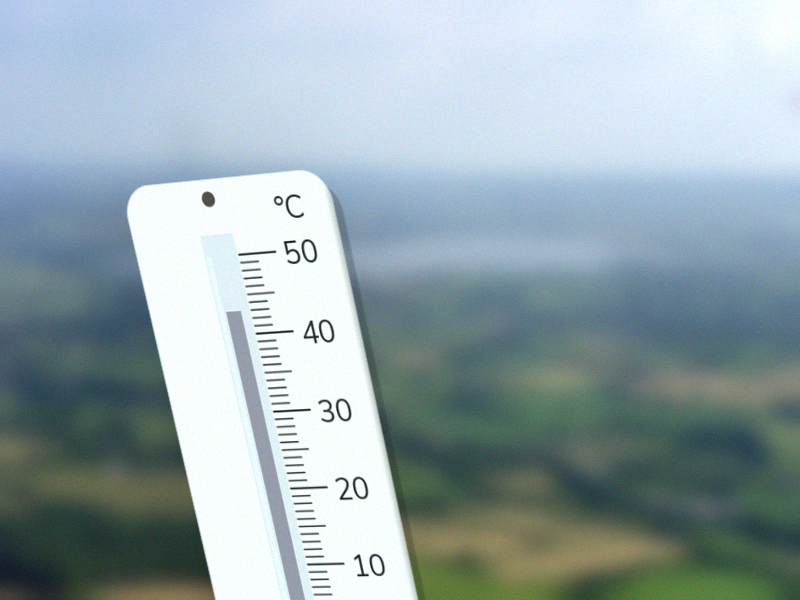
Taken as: 43 °C
